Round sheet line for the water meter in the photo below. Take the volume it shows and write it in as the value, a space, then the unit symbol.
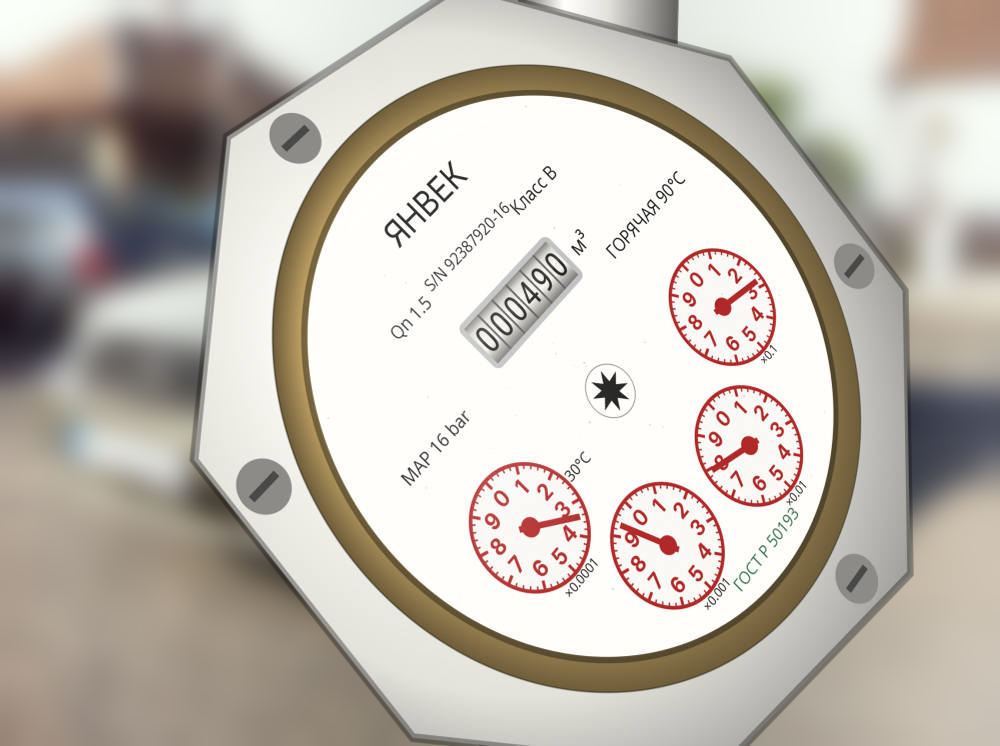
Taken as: 490.2793 m³
